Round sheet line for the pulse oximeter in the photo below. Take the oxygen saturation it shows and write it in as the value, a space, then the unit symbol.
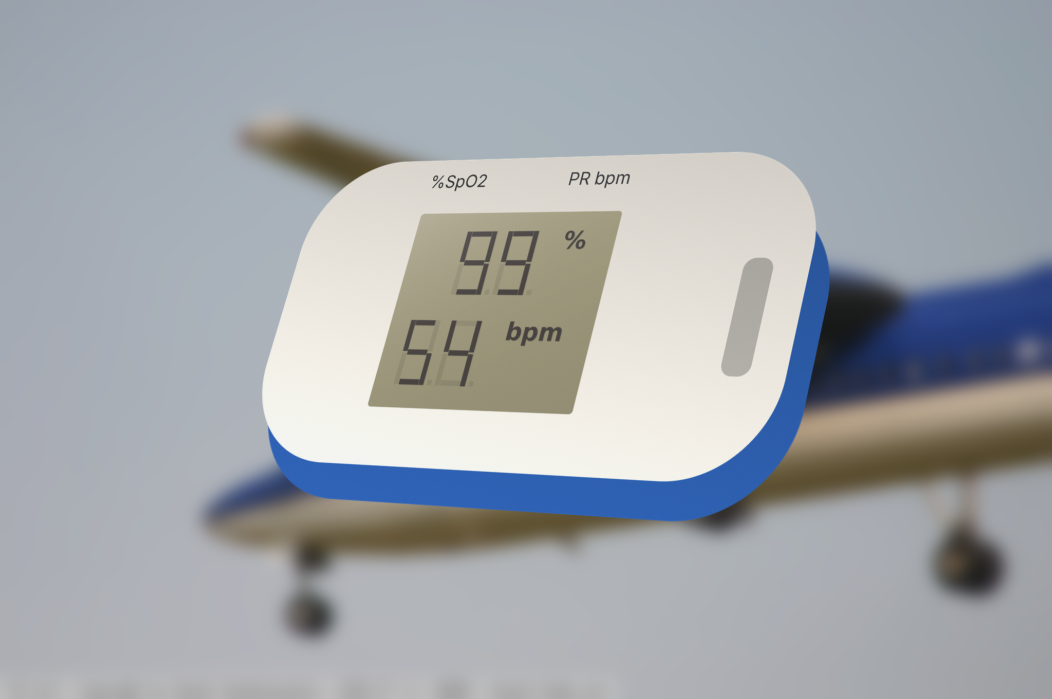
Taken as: 99 %
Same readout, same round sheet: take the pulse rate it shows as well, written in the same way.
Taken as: 54 bpm
